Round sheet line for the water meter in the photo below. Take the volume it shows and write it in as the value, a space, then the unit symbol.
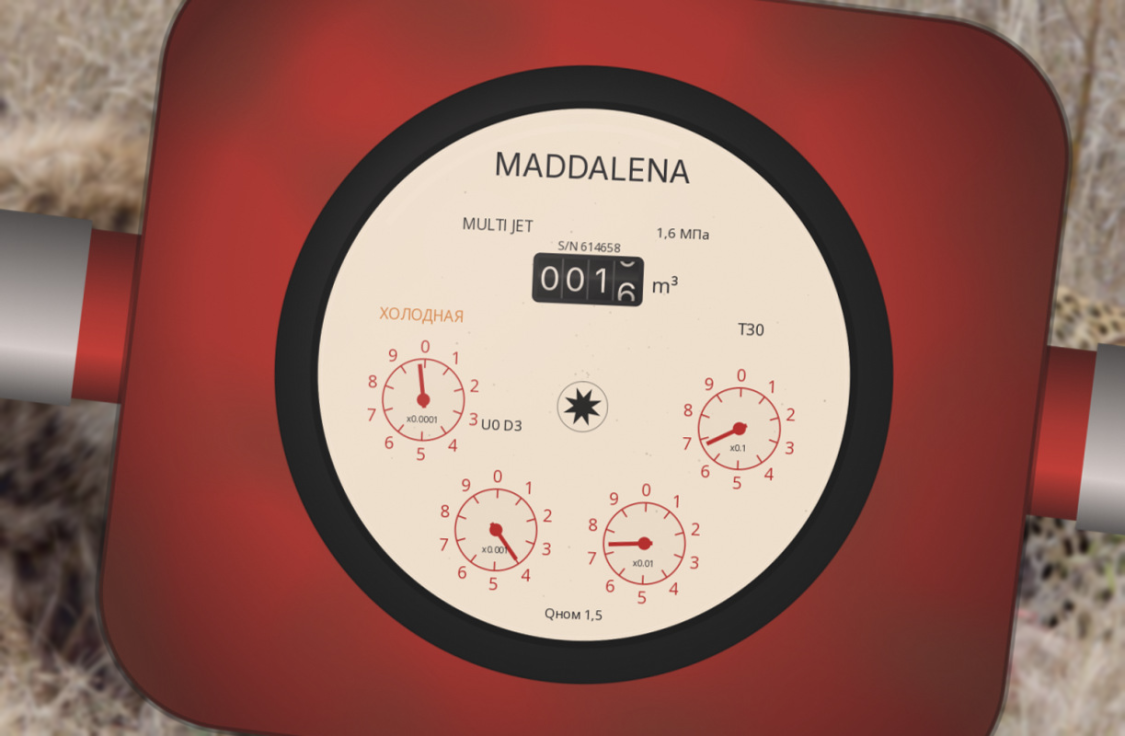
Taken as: 15.6739 m³
